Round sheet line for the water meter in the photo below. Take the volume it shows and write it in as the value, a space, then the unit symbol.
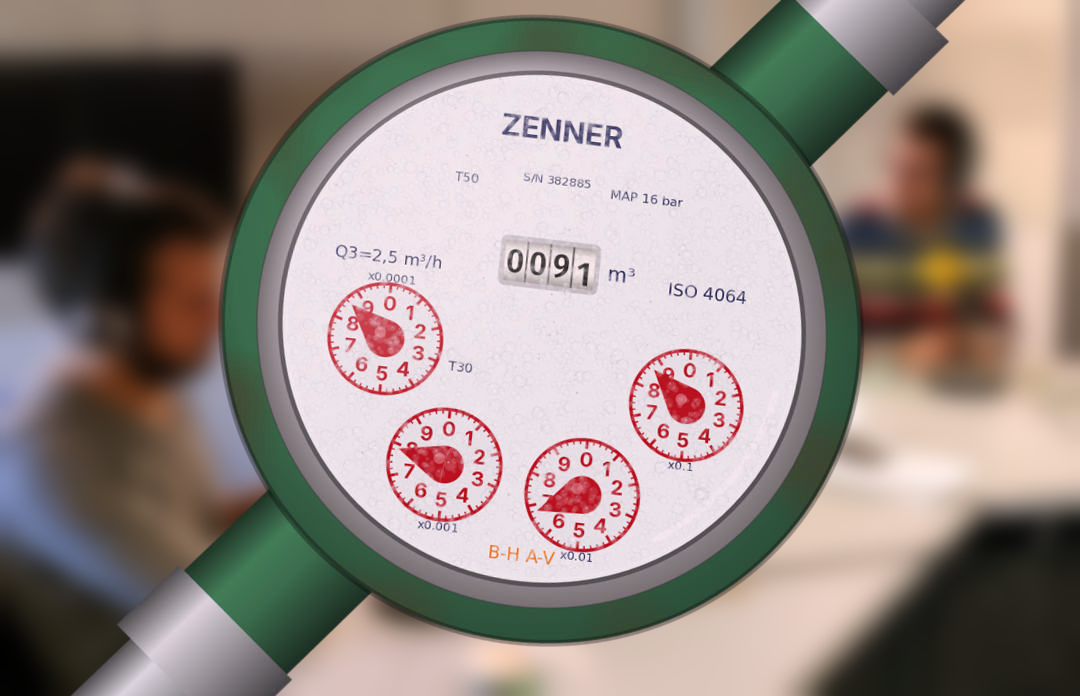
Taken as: 90.8678 m³
